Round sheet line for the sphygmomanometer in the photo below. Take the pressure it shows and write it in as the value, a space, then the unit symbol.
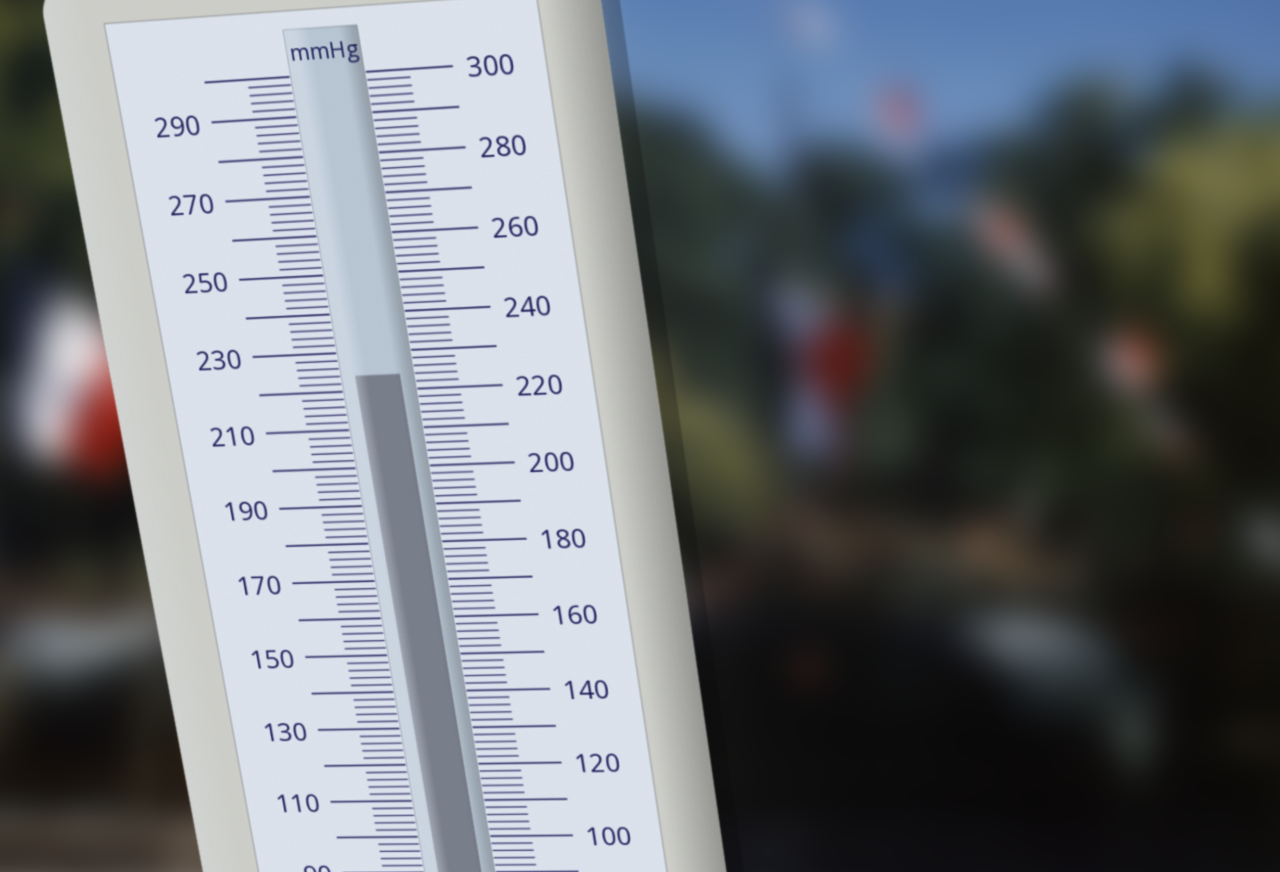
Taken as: 224 mmHg
